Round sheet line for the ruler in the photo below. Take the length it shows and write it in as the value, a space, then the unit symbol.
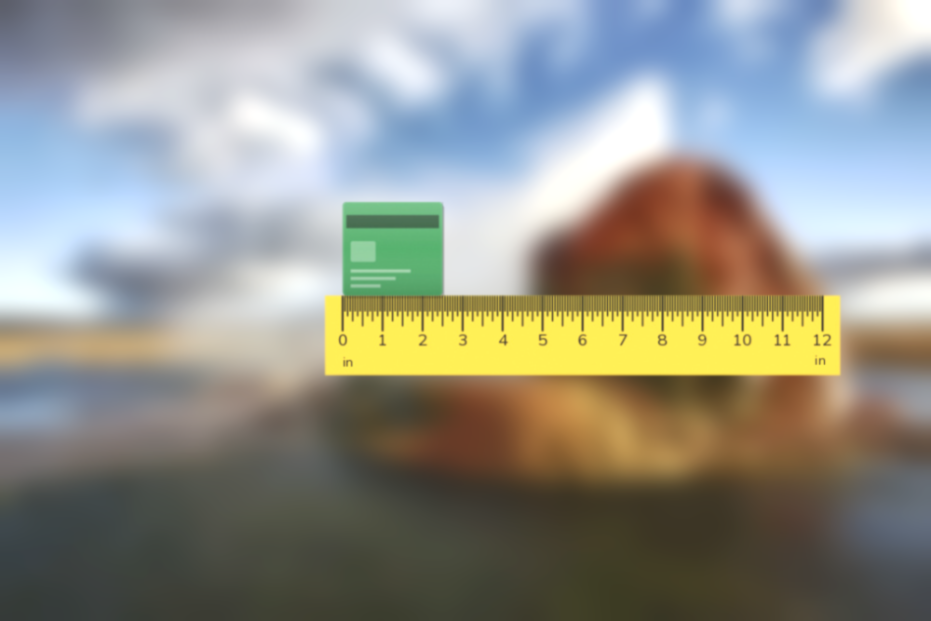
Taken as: 2.5 in
